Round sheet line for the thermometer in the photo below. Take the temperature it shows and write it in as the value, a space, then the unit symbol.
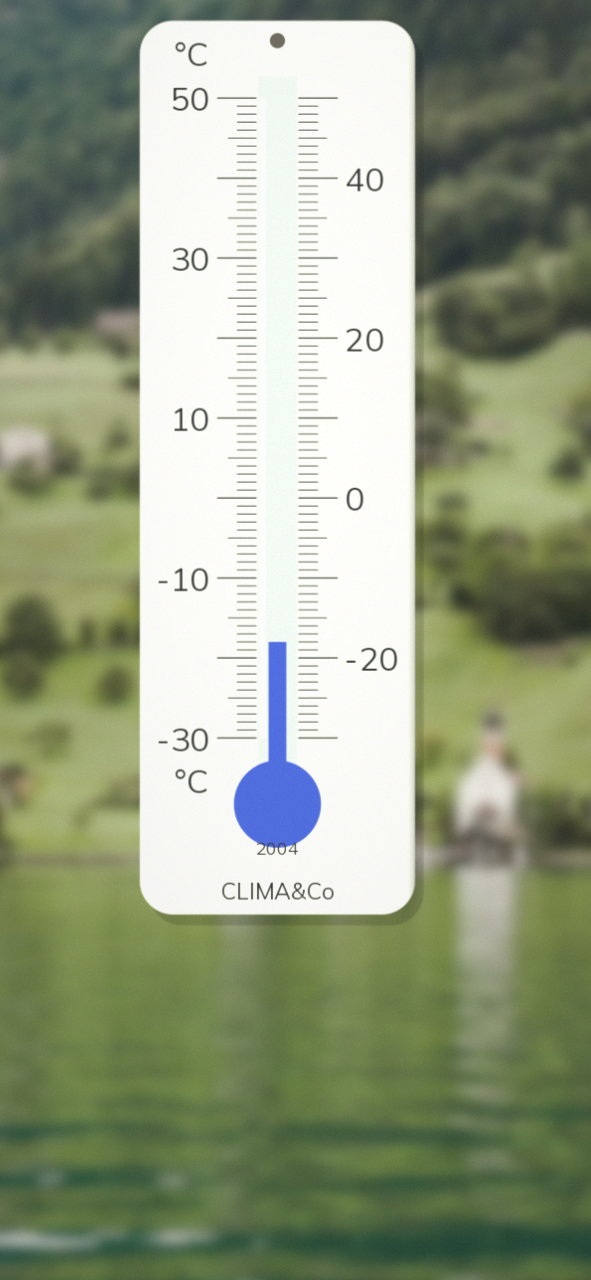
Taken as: -18 °C
